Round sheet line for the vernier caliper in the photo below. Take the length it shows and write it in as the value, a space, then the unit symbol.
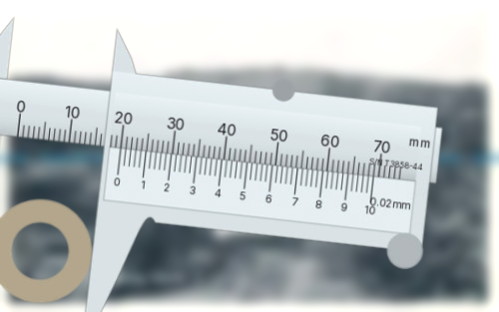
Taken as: 20.0 mm
